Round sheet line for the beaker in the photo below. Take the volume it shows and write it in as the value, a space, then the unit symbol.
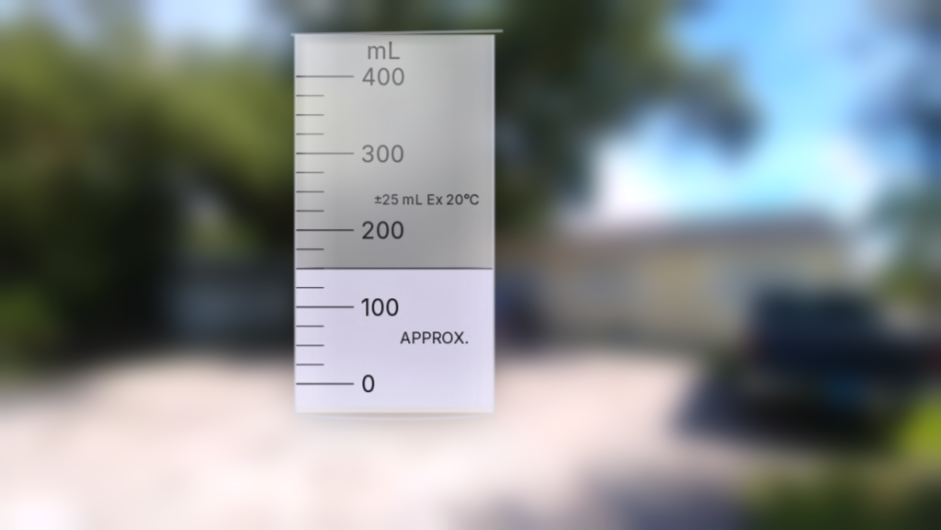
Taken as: 150 mL
